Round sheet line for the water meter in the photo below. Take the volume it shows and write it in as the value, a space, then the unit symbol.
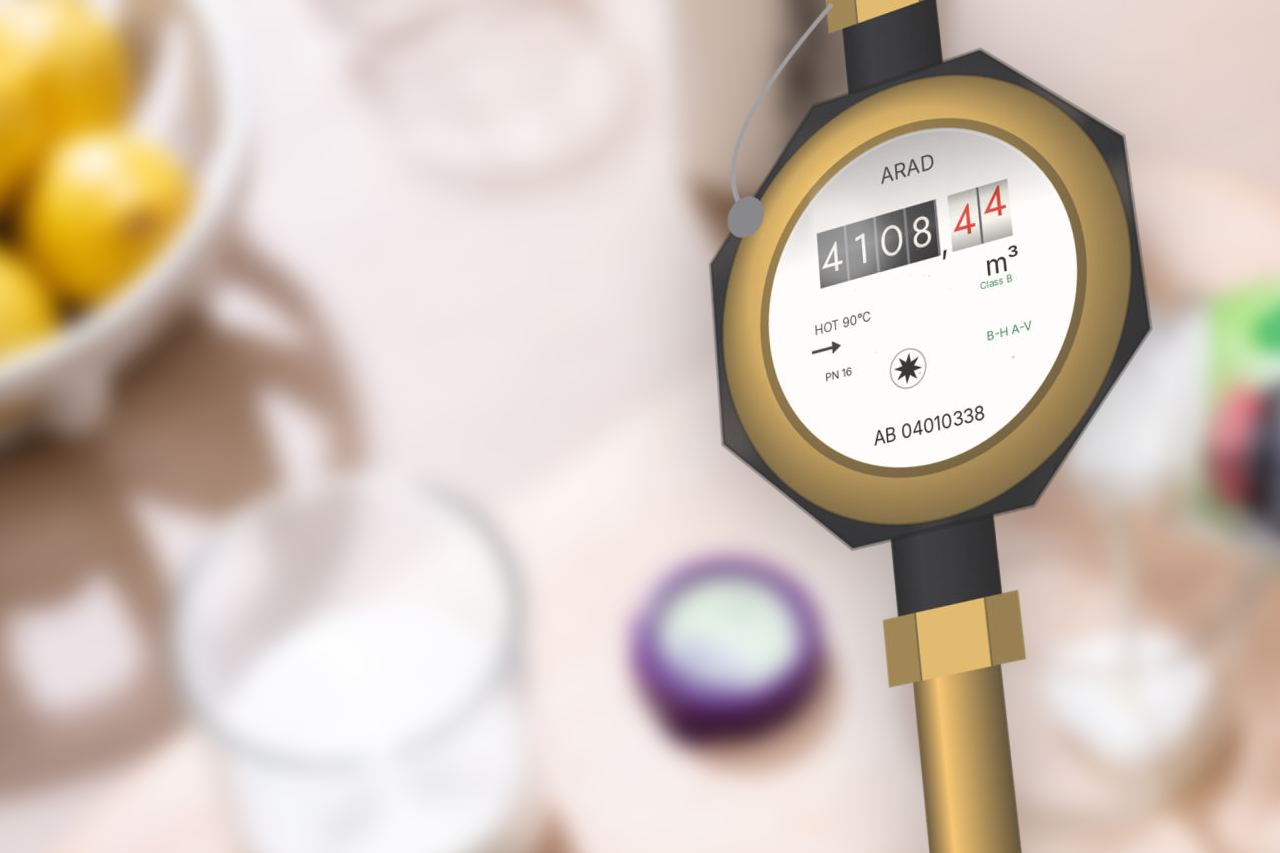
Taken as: 4108.44 m³
